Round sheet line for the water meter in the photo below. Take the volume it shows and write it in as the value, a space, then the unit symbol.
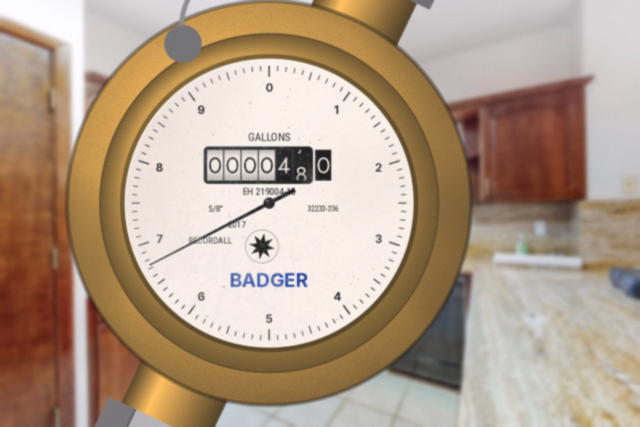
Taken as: 476.7 gal
